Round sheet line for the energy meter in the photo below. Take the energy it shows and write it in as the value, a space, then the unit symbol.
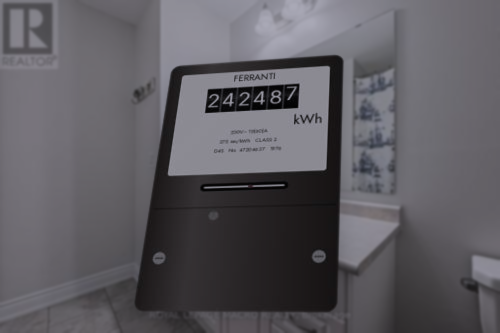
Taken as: 242487 kWh
